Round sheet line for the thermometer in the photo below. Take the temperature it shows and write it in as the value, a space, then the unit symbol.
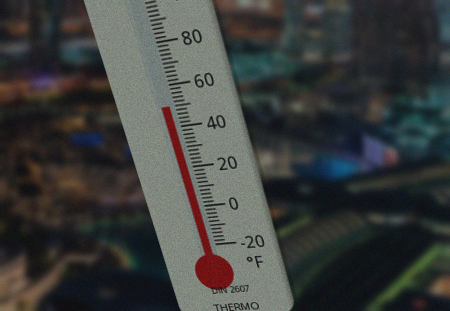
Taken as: 50 °F
